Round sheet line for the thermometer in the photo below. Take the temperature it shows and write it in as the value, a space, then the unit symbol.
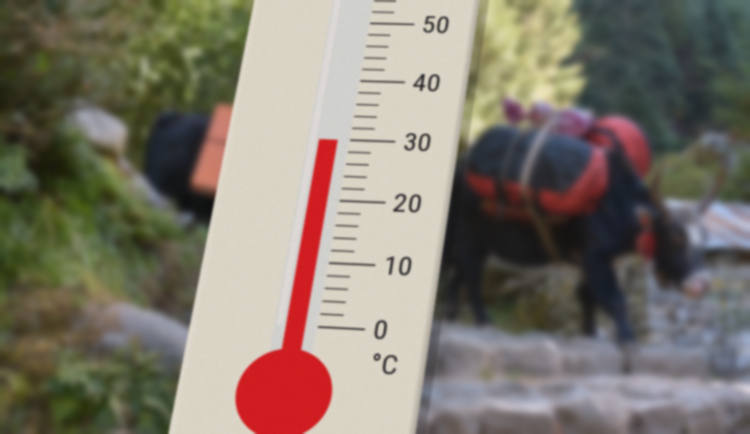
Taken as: 30 °C
